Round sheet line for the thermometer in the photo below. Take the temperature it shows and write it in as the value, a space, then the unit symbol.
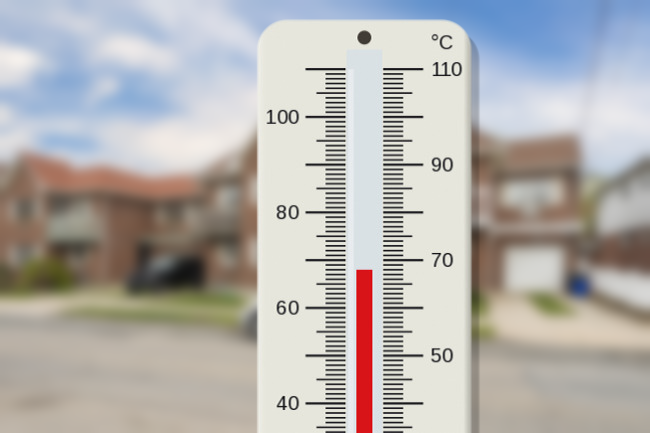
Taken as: 68 °C
